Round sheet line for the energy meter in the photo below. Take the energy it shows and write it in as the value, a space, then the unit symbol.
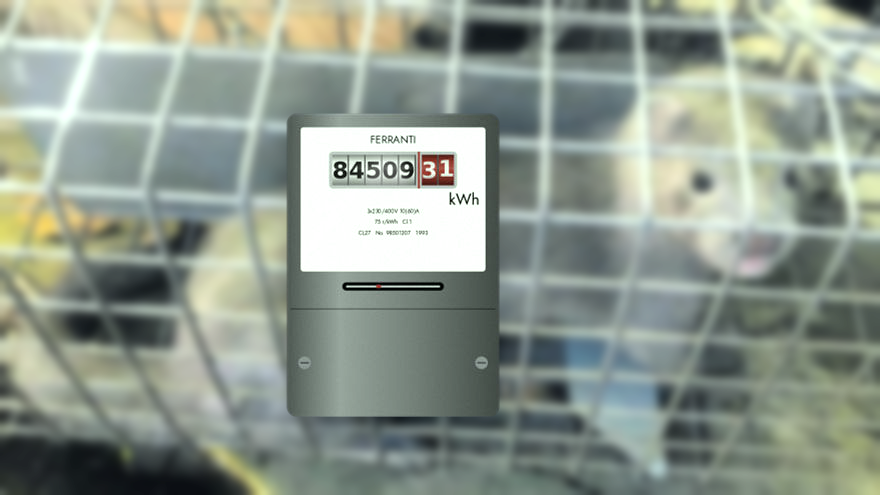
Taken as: 84509.31 kWh
